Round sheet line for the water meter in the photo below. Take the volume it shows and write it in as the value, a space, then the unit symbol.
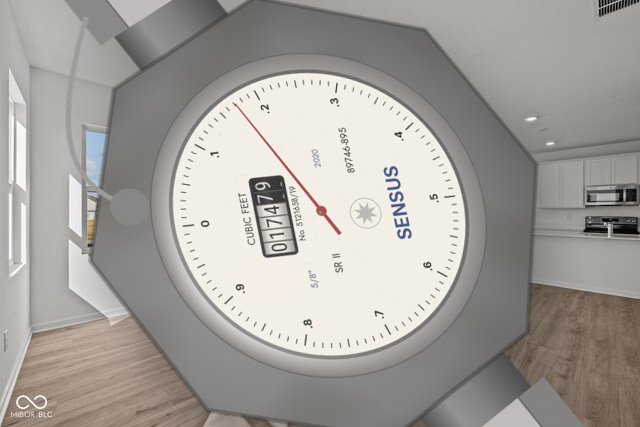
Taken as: 17479.17 ft³
